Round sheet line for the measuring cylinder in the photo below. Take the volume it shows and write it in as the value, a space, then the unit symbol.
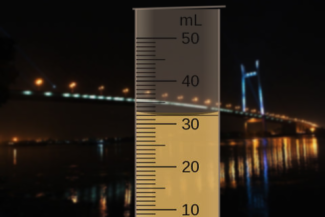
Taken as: 32 mL
